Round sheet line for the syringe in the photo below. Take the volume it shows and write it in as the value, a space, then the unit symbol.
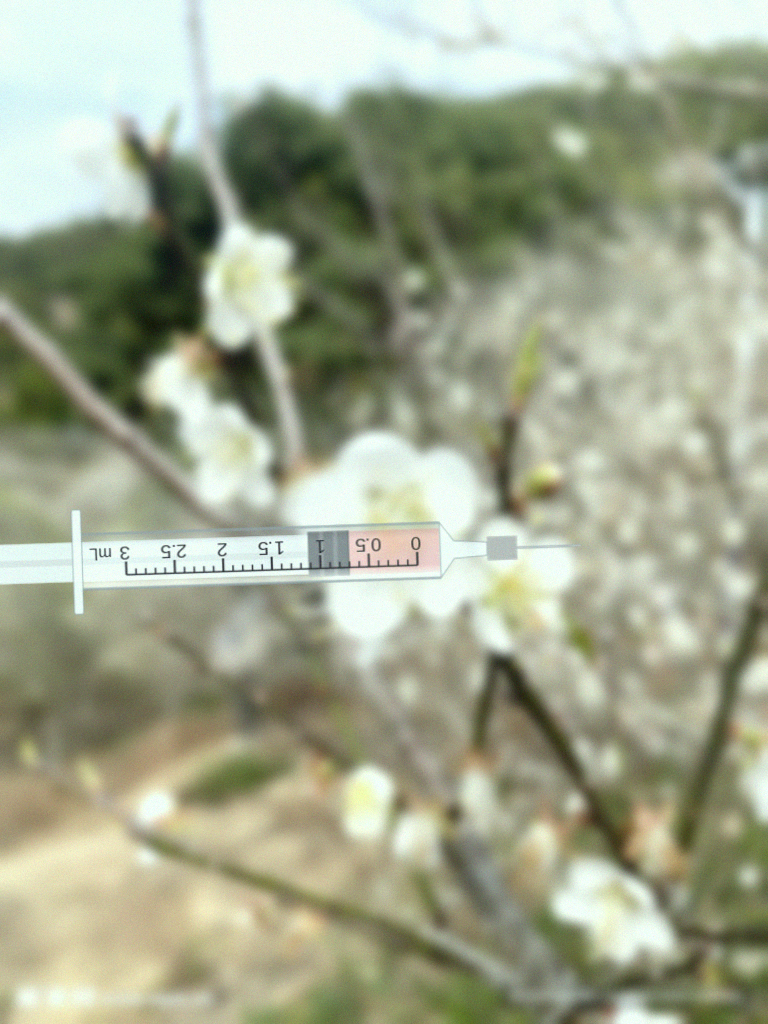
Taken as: 0.7 mL
